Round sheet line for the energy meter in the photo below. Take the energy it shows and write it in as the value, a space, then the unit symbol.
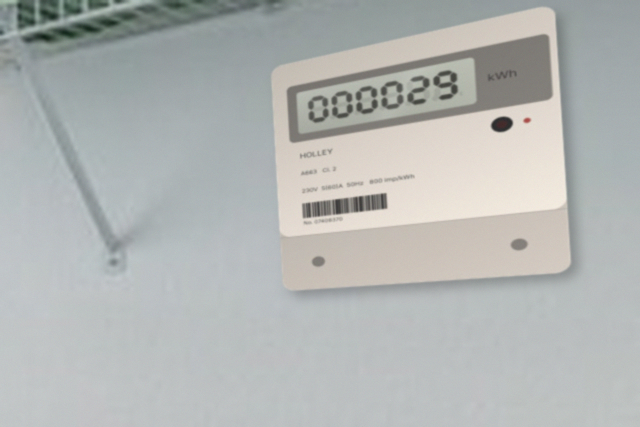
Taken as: 29 kWh
